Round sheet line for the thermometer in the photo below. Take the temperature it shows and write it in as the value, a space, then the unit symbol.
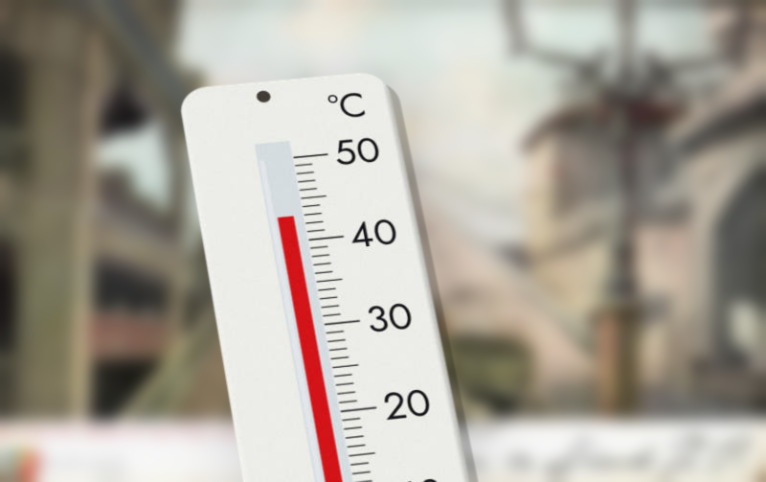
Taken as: 43 °C
